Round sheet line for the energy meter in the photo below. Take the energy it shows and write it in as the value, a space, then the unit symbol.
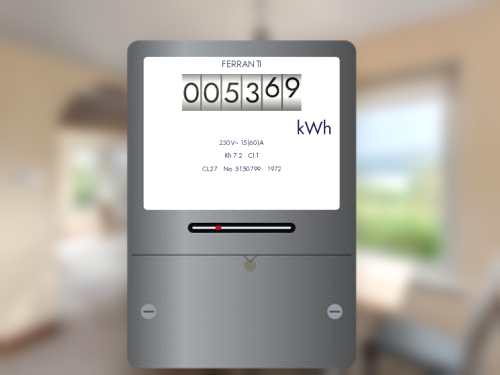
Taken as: 5369 kWh
